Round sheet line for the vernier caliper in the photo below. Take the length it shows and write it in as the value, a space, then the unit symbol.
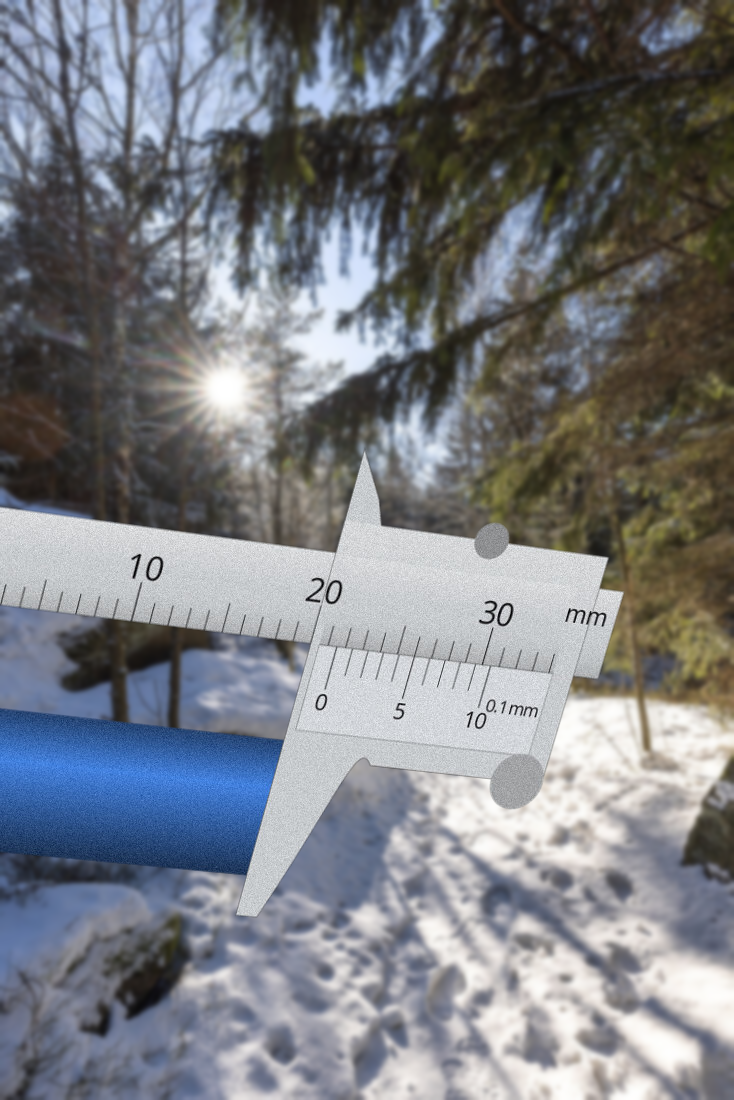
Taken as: 21.5 mm
